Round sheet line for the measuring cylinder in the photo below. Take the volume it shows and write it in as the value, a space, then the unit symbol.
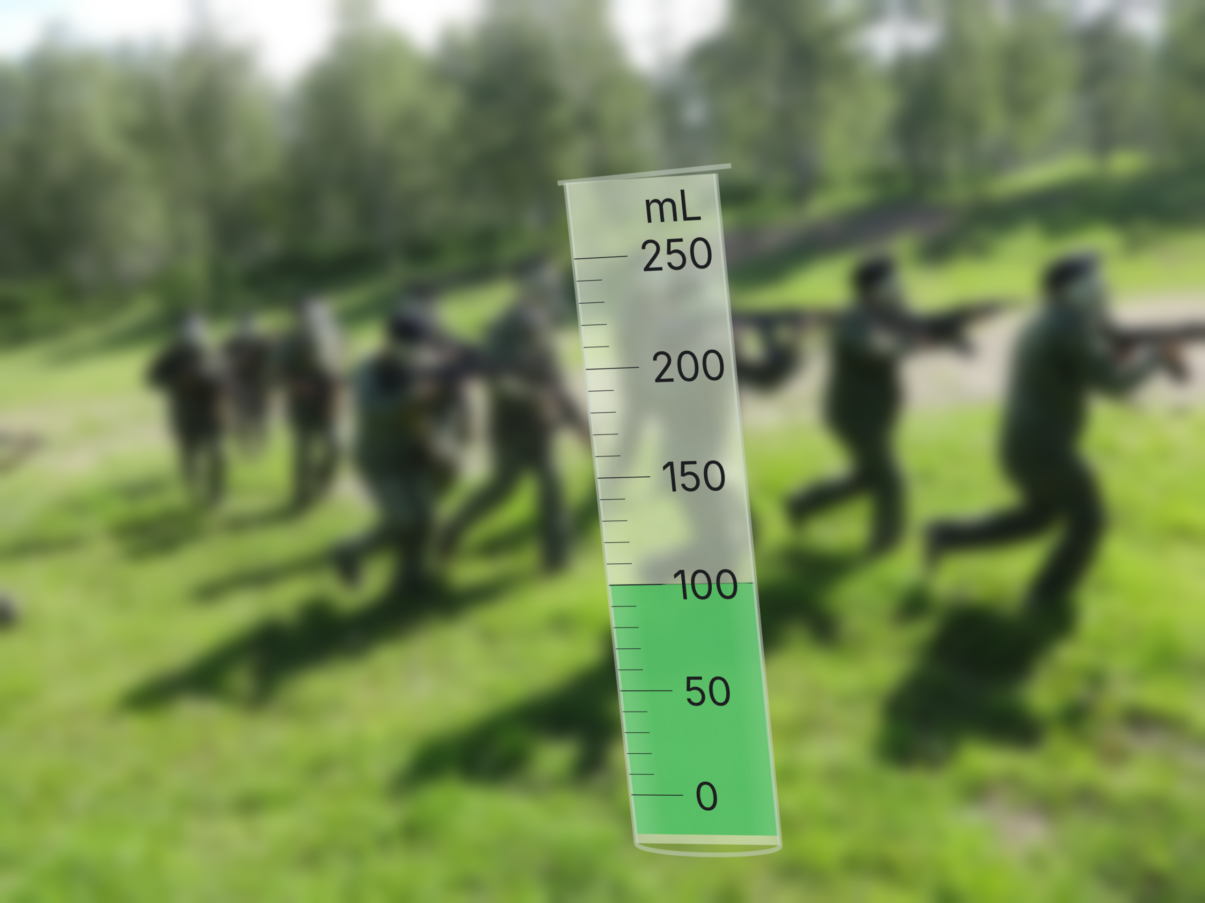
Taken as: 100 mL
